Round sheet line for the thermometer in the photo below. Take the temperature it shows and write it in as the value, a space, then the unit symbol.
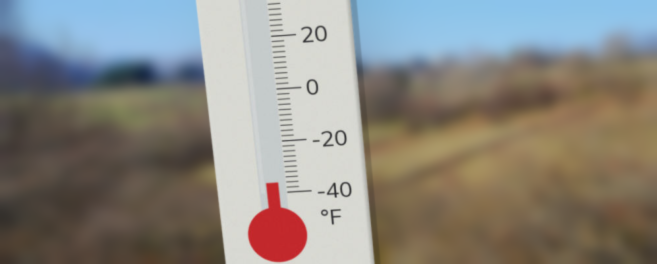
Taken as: -36 °F
